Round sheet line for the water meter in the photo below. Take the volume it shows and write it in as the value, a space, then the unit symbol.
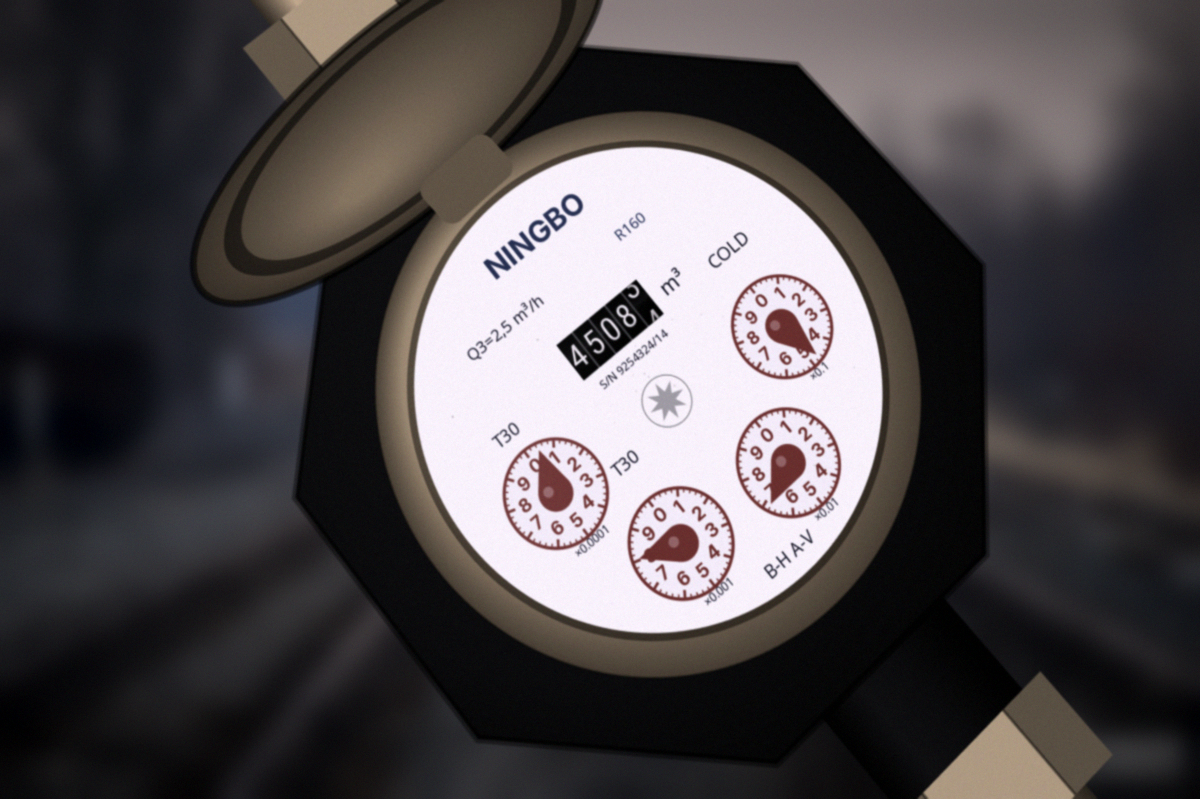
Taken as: 45083.4680 m³
